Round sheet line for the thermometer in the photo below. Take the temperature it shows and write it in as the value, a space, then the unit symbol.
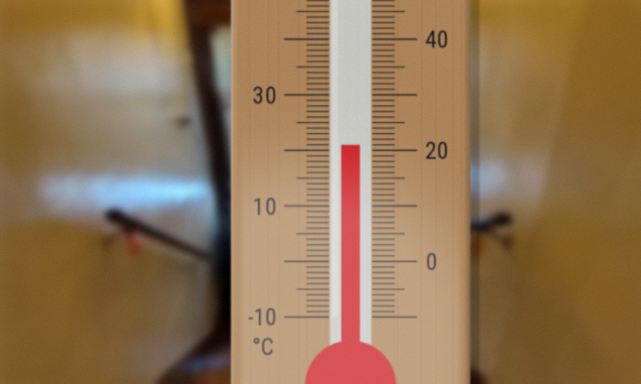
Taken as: 21 °C
